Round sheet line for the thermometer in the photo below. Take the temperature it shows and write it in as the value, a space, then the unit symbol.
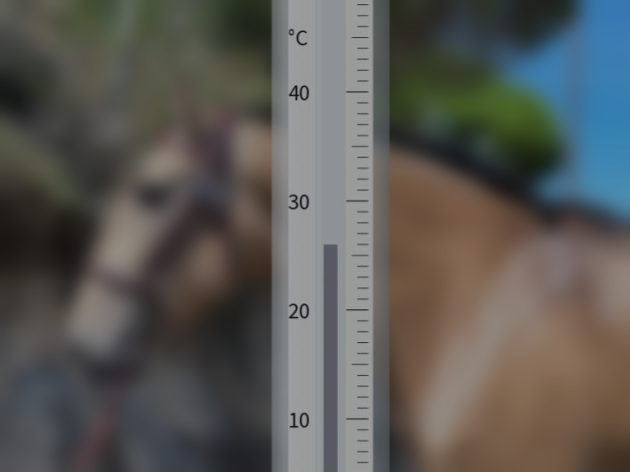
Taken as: 26 °C
